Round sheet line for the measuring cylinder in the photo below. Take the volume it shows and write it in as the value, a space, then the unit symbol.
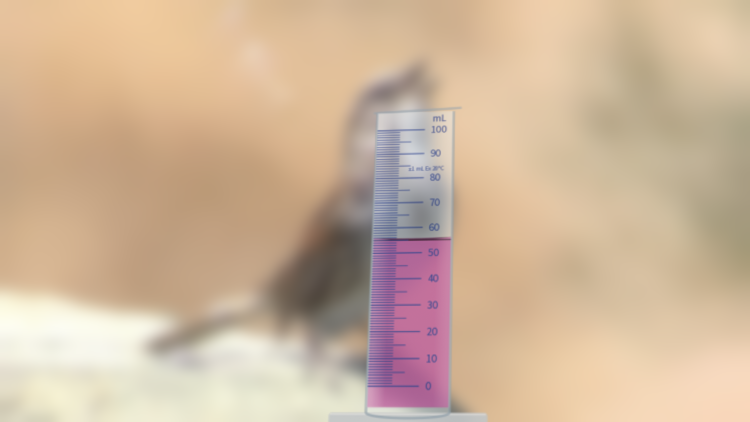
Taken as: 55 mL
